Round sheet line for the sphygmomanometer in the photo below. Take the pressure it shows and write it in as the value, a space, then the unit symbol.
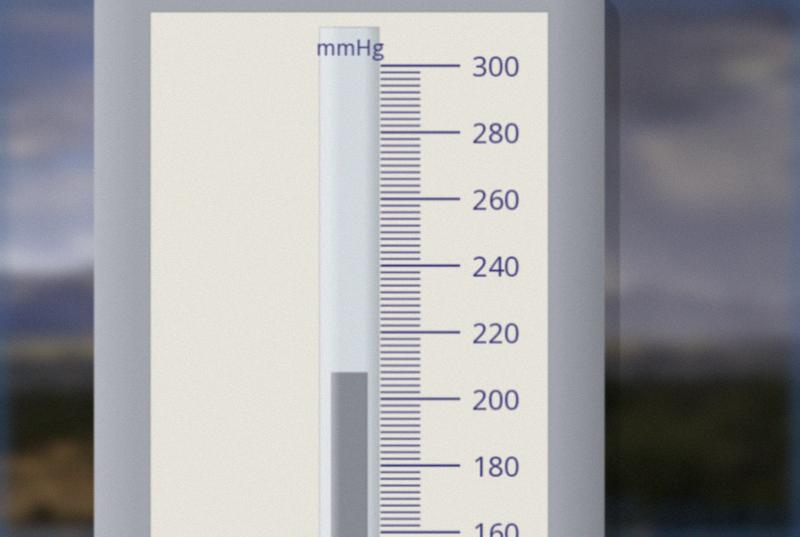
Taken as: 208 mmHg
